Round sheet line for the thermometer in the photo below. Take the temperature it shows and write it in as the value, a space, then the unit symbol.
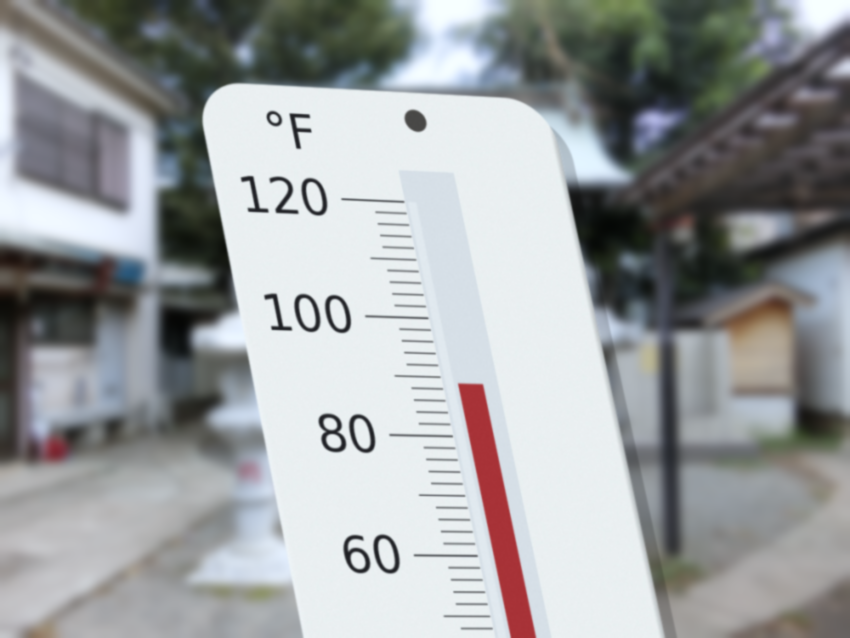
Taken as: 89 °F
